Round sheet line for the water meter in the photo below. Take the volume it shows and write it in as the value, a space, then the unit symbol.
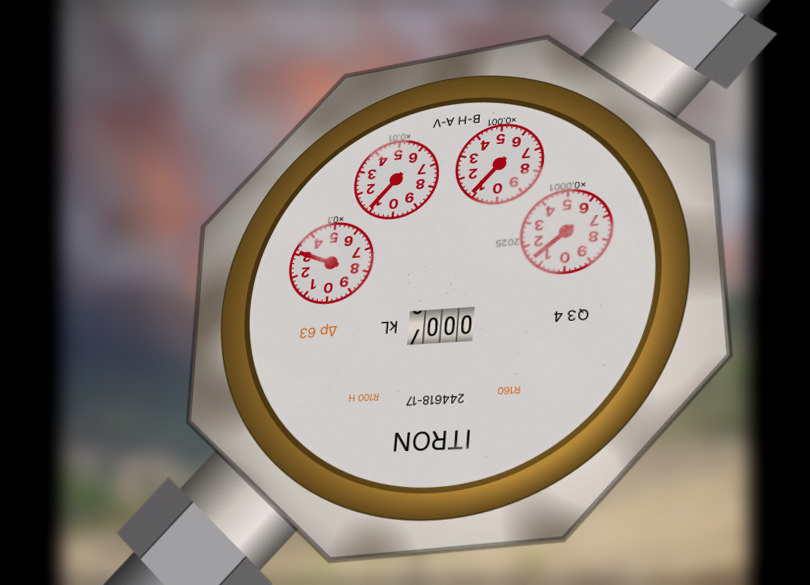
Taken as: 7.3111 kL
